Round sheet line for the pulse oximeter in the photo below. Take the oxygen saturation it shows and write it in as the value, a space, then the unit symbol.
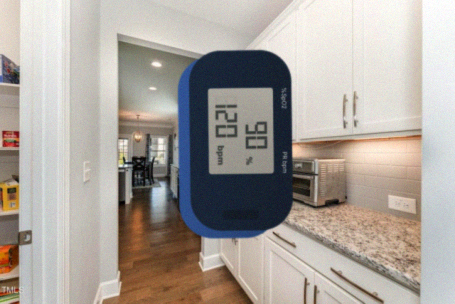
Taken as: 90 %
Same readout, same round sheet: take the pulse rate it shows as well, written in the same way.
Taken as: 120 bpm
